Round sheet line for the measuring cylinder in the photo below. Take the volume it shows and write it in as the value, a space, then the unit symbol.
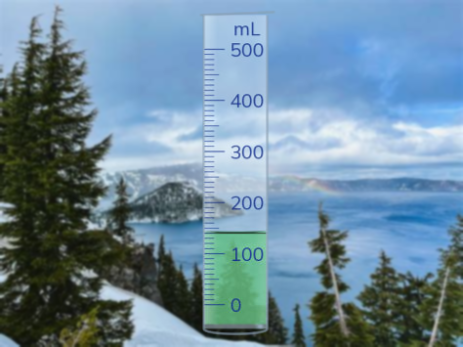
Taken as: 140 mL
